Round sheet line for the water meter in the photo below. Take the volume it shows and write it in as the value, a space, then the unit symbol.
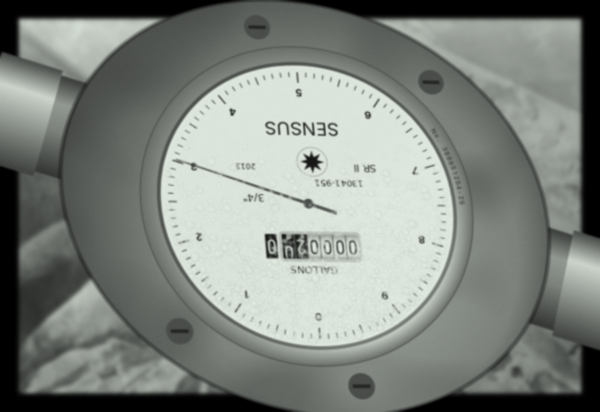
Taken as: 203.0 gal
